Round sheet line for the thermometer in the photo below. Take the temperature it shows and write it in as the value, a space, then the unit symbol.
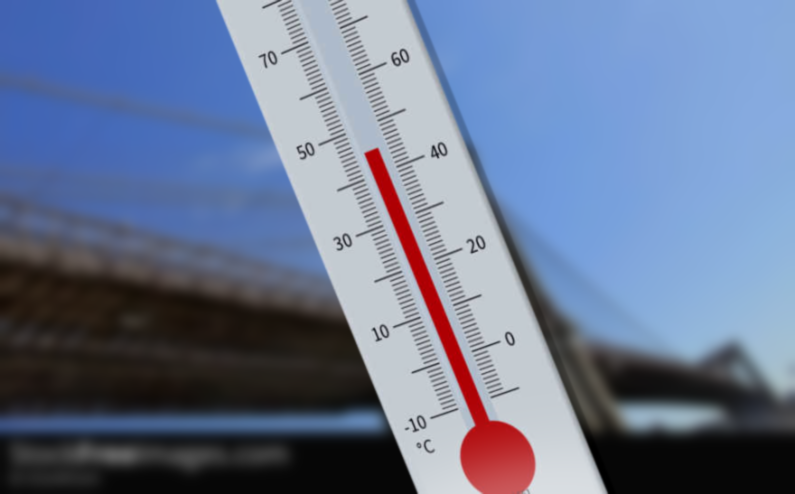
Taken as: 45 °C
